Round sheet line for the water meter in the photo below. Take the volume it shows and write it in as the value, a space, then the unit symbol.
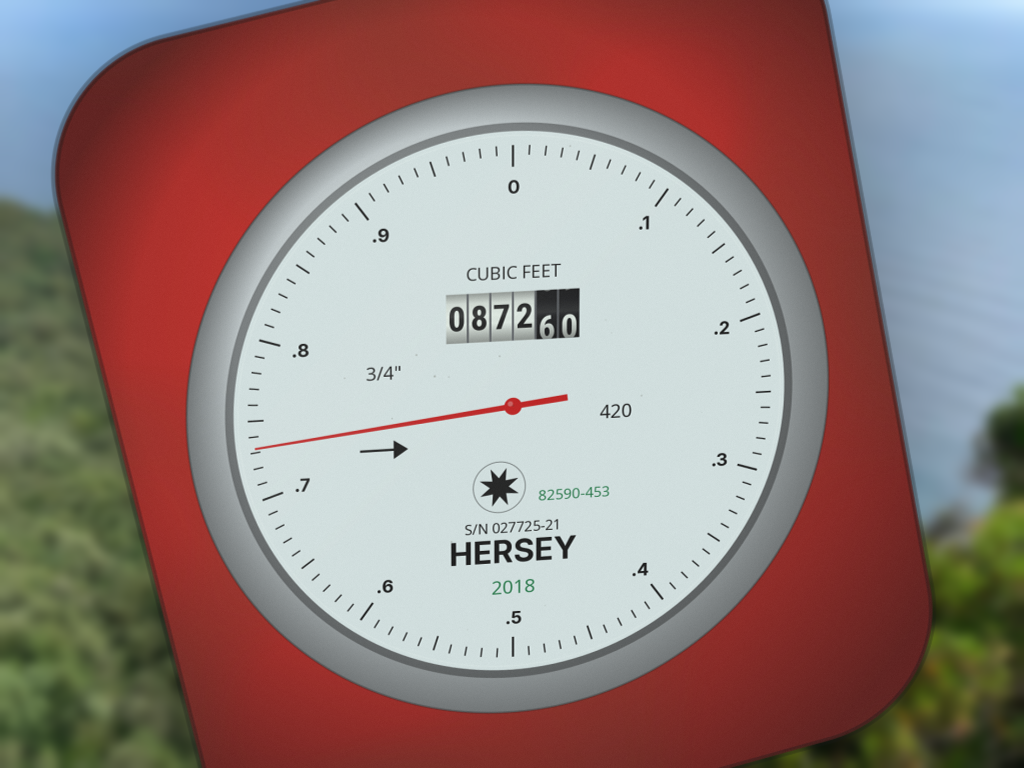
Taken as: 87259.73 ft³
